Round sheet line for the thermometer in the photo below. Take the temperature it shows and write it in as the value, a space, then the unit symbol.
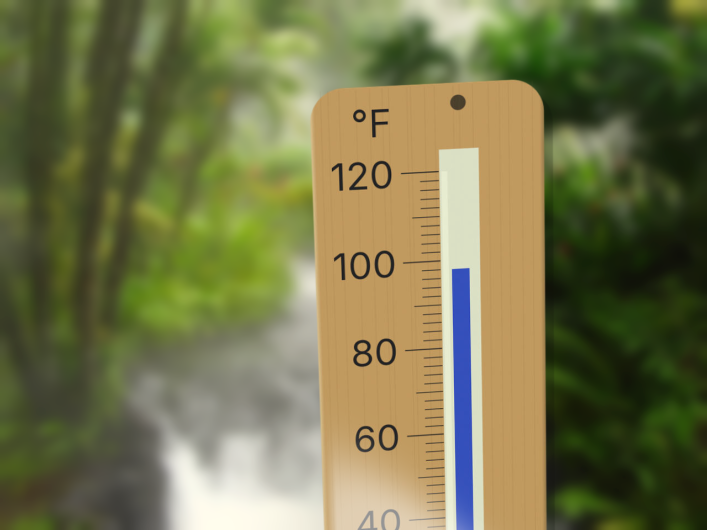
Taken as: 98 °F
